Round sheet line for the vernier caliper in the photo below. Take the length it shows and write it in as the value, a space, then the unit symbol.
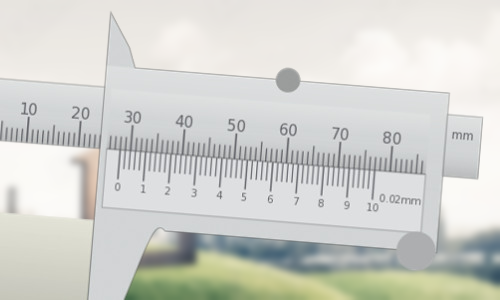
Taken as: 28.0 mm
